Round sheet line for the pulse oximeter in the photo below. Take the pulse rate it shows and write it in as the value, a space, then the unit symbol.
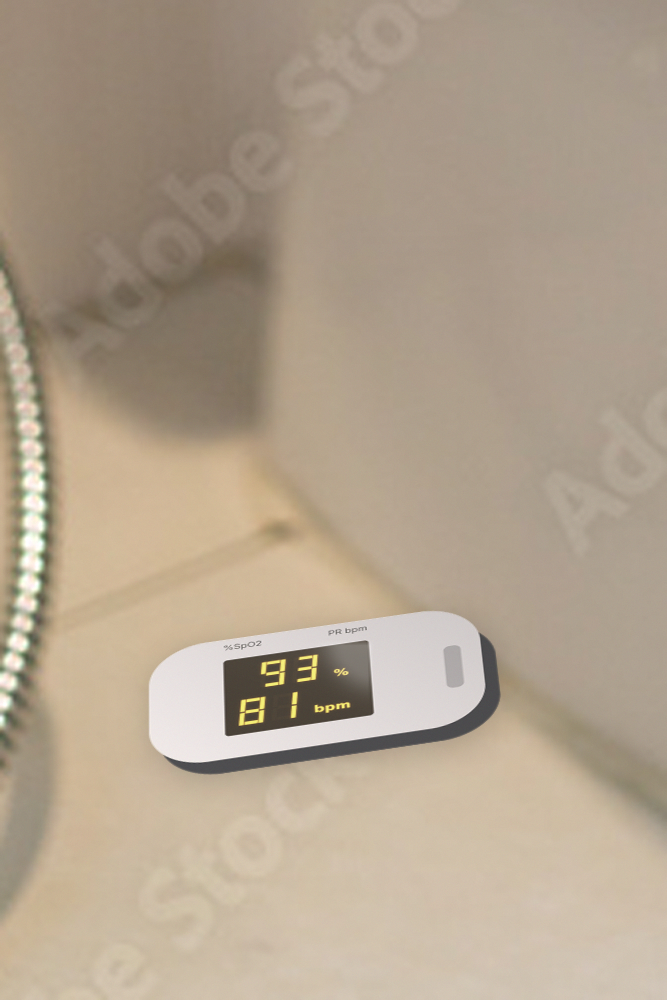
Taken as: 81 bpm
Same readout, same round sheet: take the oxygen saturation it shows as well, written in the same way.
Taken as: 93 %
